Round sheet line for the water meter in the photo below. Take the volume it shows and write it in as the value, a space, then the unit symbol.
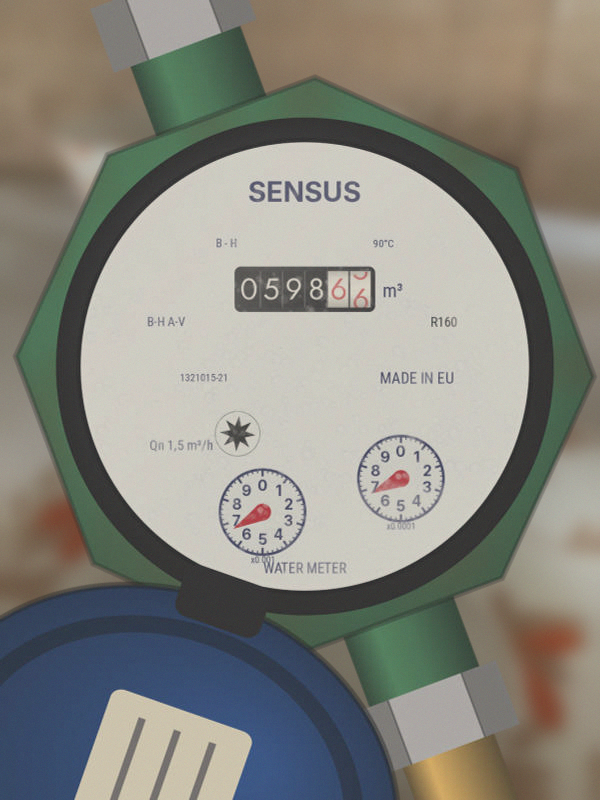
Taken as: 598.6566 m³
